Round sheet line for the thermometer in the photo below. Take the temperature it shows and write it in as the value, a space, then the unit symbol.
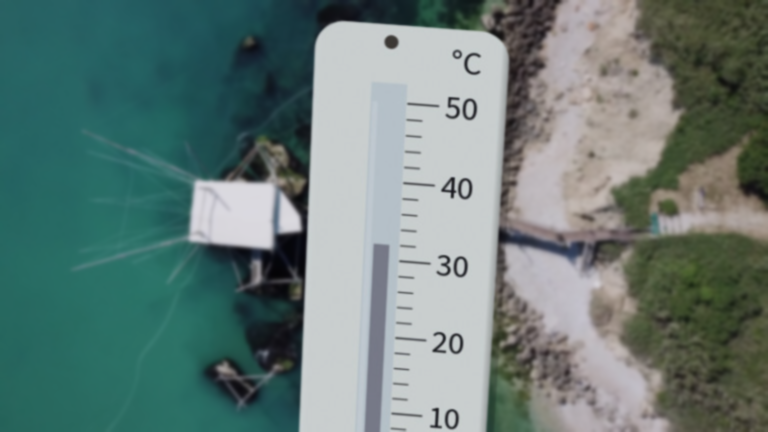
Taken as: 32 °C
